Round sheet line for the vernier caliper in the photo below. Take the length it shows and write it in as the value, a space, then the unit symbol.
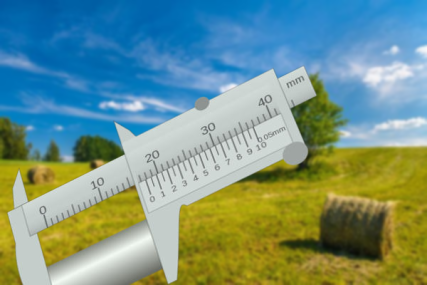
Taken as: 17.8 mm
